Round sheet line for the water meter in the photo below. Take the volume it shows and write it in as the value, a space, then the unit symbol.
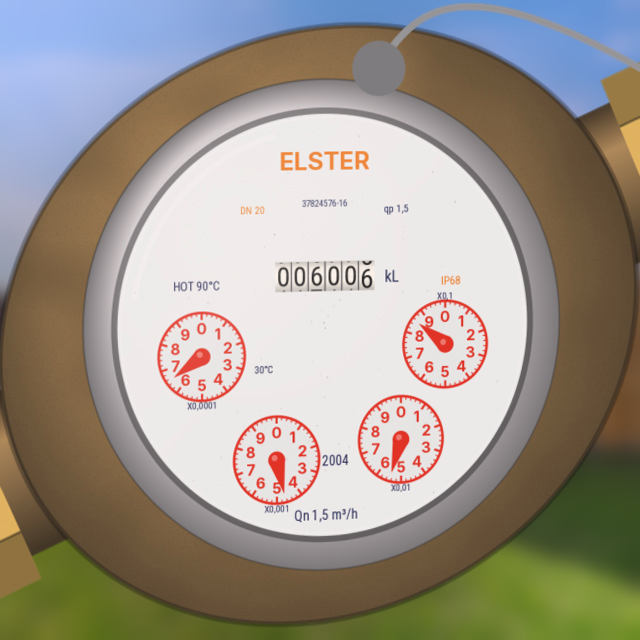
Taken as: 6005.8546 kL
